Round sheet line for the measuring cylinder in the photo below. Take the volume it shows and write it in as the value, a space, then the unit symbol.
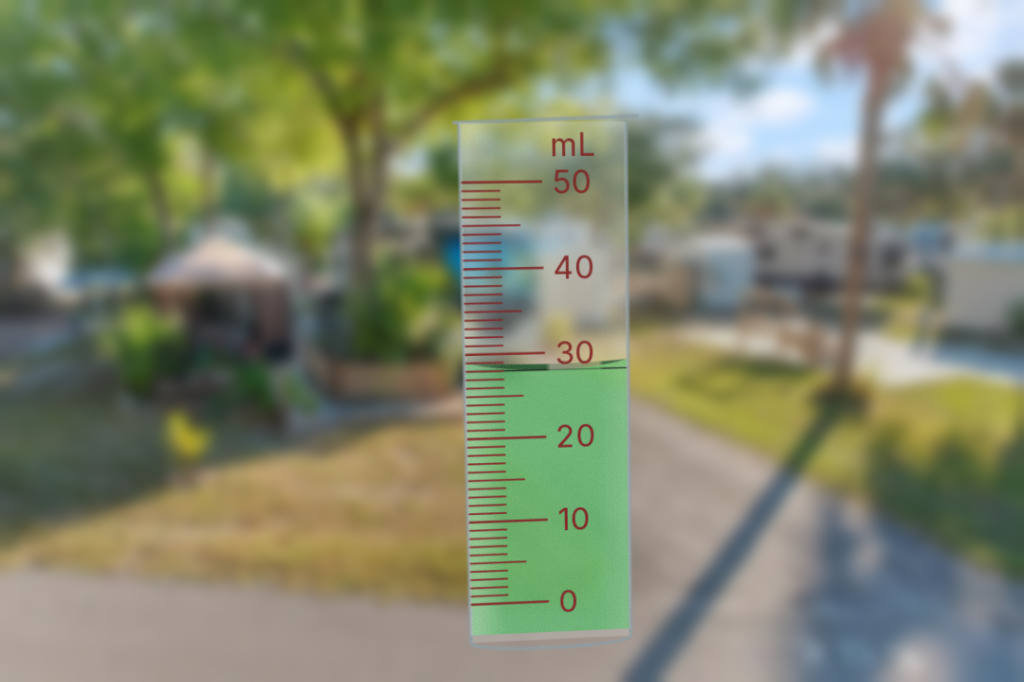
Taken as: 28 mL
